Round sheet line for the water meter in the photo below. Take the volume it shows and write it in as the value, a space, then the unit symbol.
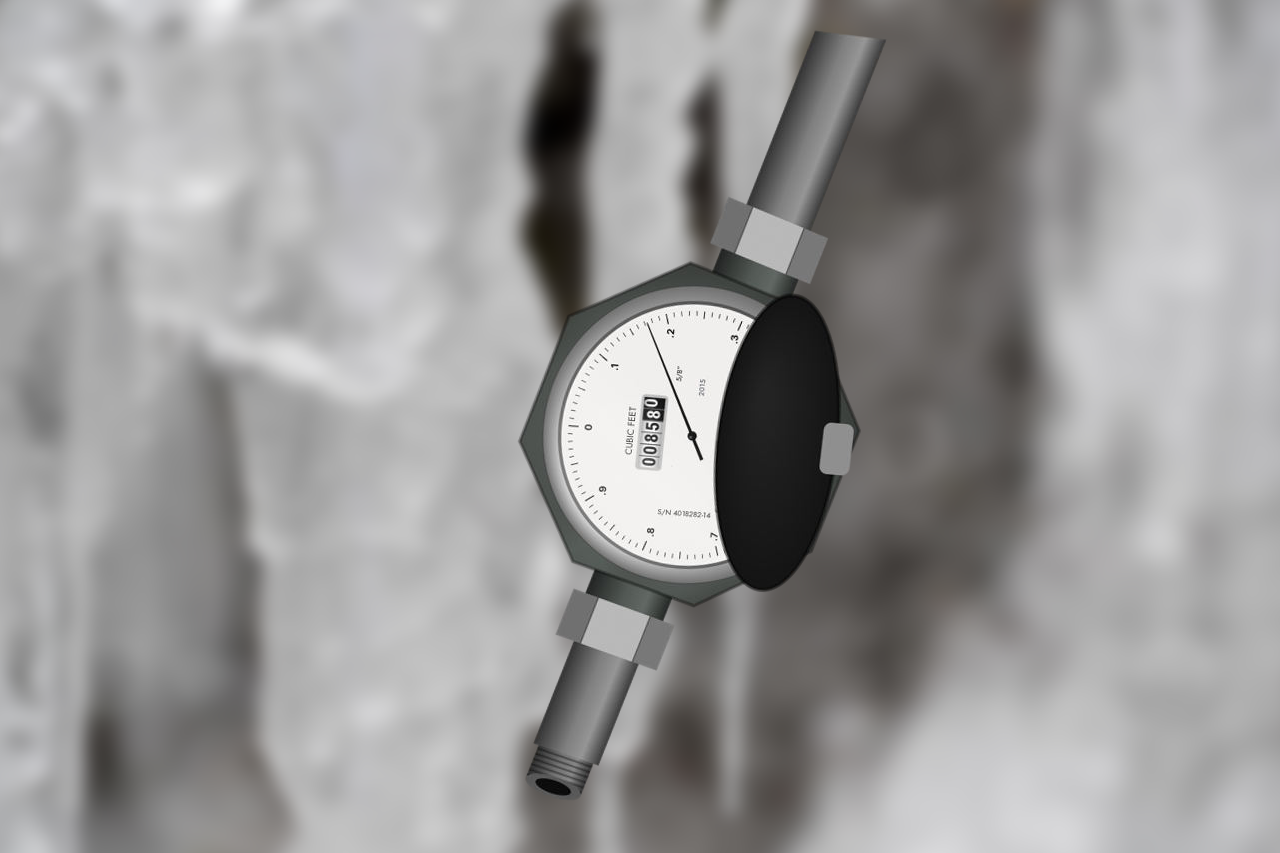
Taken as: 8580.17 ft³
